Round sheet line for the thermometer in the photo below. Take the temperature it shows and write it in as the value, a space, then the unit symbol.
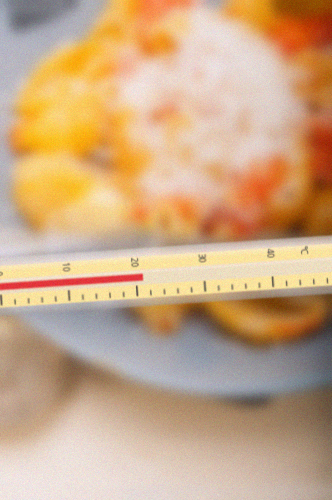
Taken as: 21 °C
